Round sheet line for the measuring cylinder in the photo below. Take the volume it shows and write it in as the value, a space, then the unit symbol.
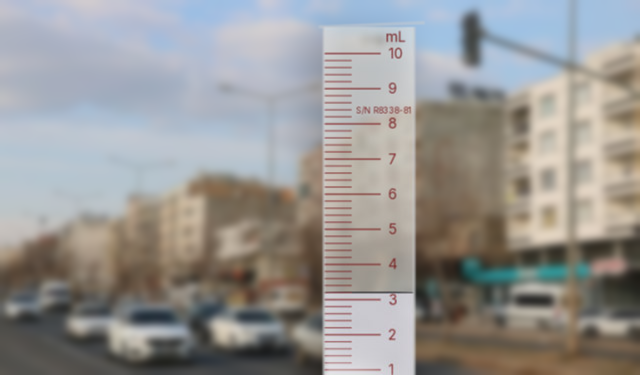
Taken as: 3.2 mL
